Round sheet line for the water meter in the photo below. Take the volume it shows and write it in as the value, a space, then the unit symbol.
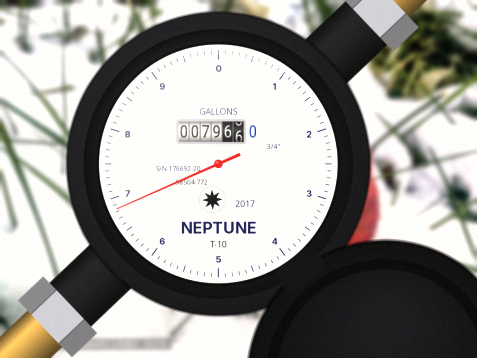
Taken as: 79656.8 gal
